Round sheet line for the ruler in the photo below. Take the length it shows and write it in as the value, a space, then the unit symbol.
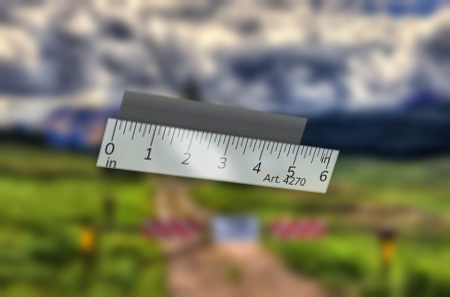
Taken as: 5 in
